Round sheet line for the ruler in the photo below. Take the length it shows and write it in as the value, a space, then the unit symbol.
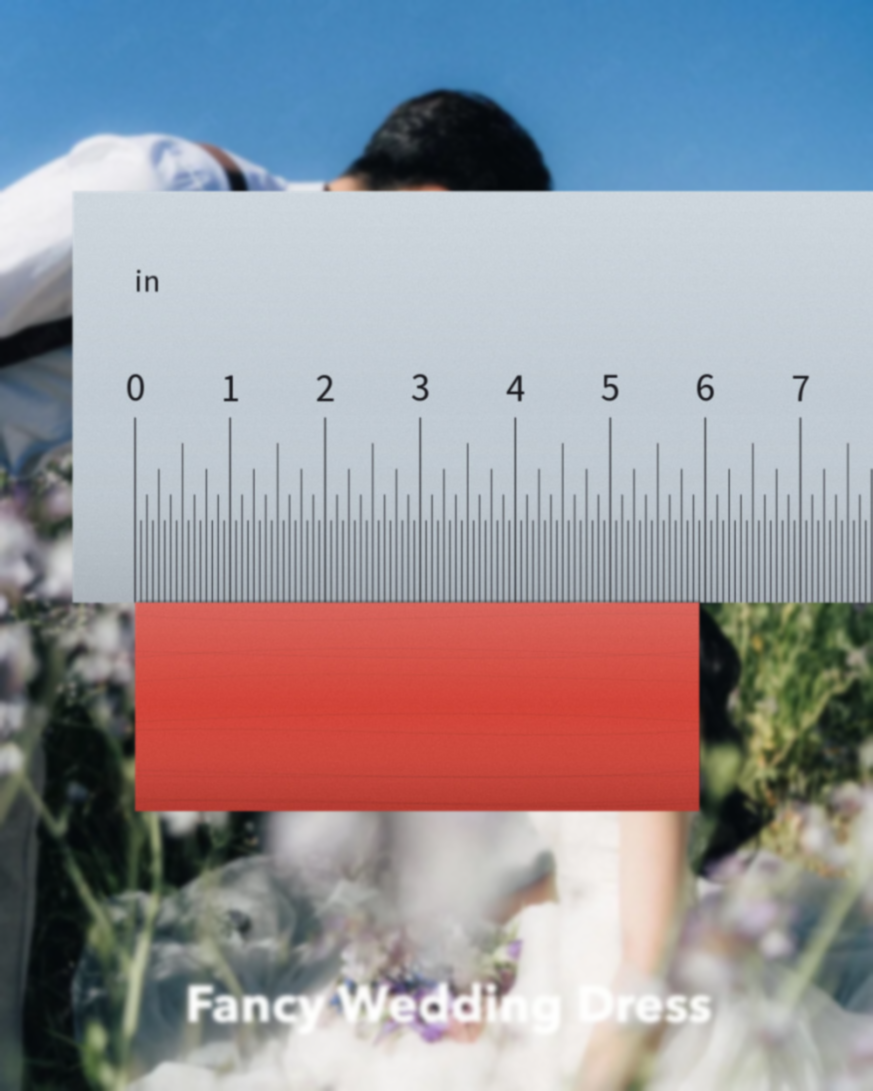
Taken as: 5.9375 in
